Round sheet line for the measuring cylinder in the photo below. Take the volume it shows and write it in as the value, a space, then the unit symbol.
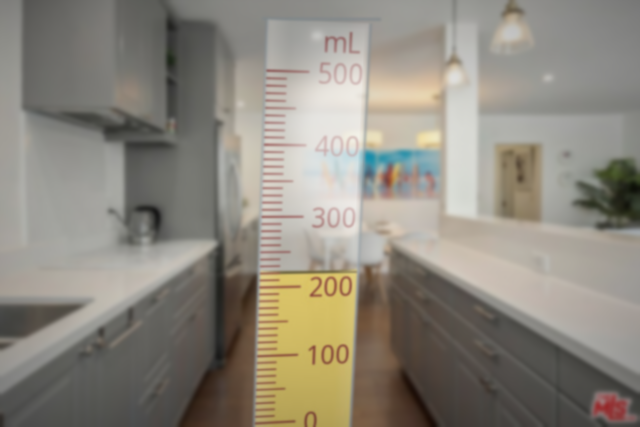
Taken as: 220 mL
